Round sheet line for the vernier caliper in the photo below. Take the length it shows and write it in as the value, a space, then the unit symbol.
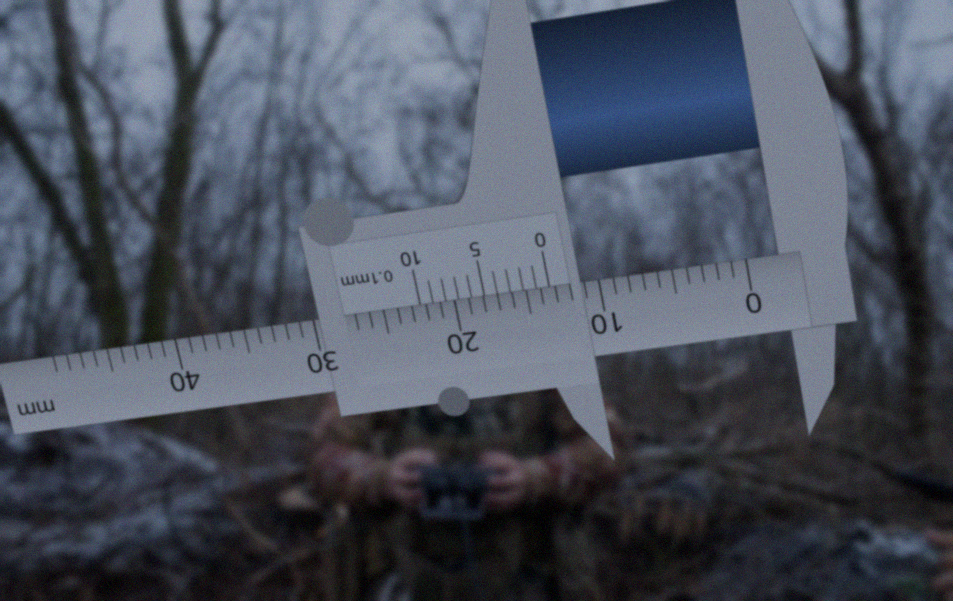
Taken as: 13.4 mm
